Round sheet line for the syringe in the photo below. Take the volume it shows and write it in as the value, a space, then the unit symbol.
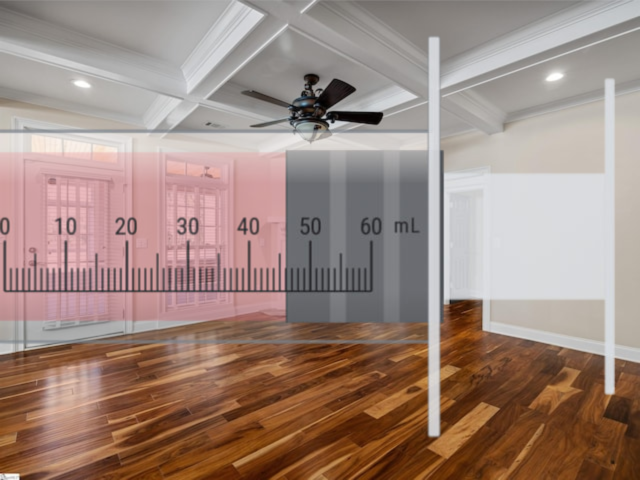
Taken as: 46 mL
